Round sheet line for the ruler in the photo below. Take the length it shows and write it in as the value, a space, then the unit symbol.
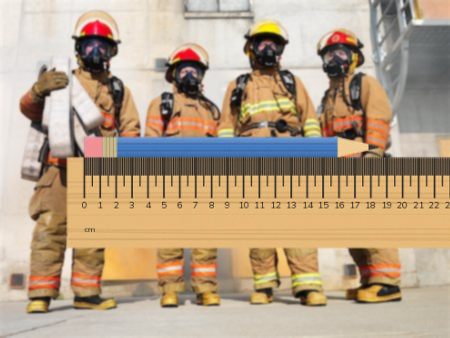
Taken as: 18.5 cm
